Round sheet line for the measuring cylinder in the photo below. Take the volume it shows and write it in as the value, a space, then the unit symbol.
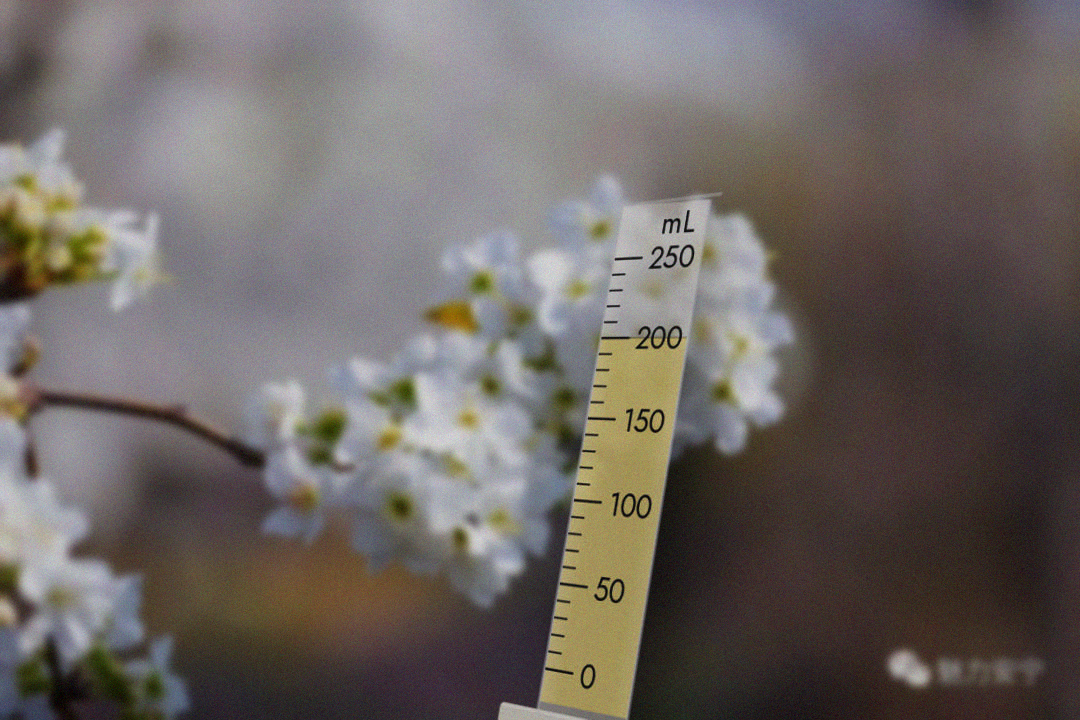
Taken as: 200 mL
